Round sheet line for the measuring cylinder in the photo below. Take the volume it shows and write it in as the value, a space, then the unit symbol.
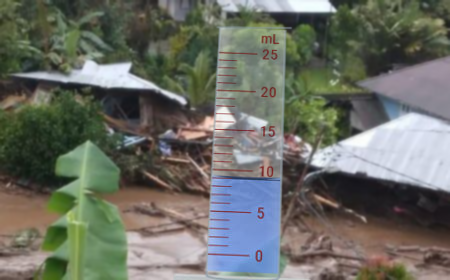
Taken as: 9 mL
